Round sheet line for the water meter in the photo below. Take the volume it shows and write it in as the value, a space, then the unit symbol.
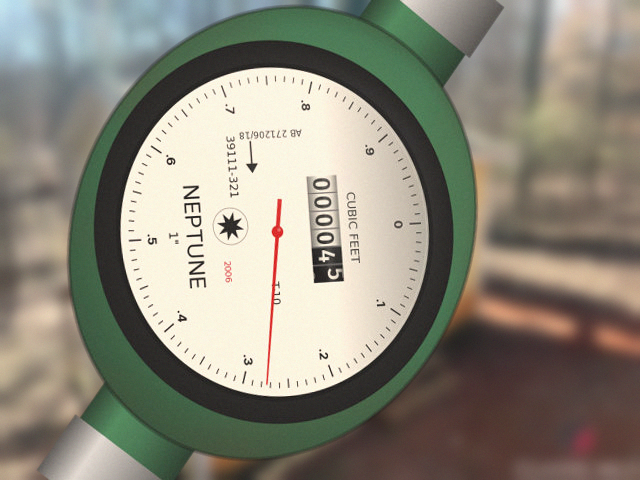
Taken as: 45.27 ft³
